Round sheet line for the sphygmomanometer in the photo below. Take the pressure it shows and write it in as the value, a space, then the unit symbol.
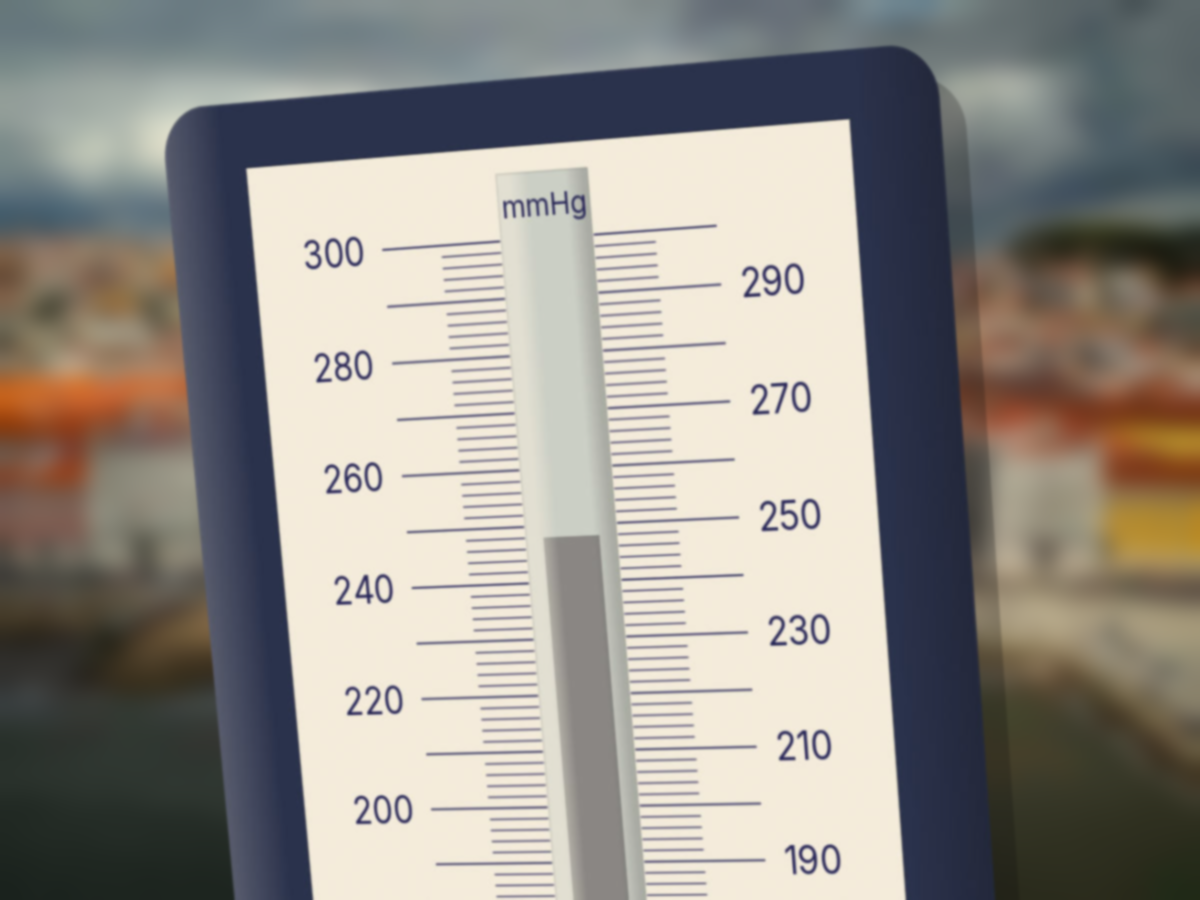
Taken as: 248 mmHg
